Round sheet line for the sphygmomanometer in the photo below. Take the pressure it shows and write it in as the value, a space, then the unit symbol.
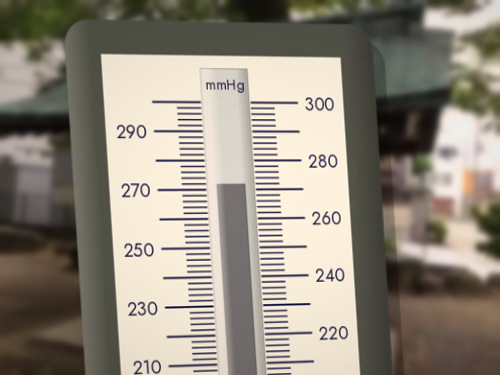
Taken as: 272 mmHg
